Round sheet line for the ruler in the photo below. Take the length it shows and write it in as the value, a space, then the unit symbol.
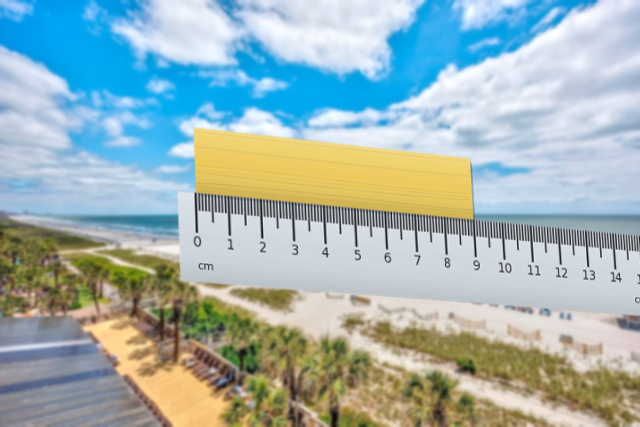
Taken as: 9 cm
